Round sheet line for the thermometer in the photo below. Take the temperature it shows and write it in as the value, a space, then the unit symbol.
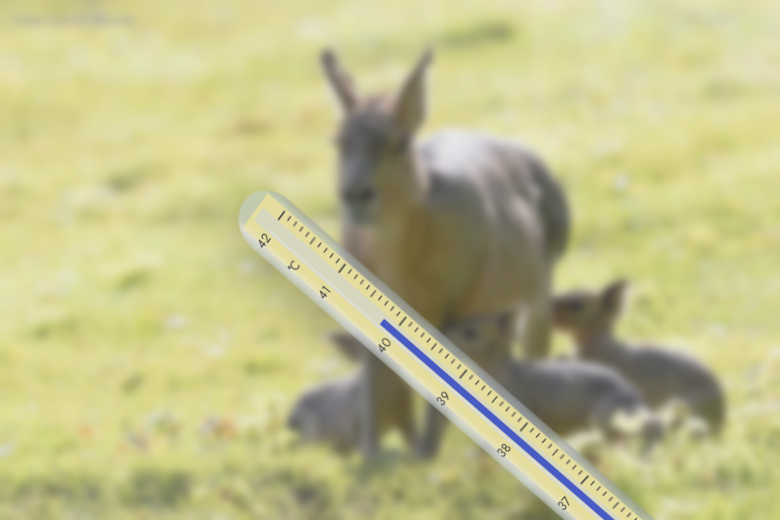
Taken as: 40.2 °C
